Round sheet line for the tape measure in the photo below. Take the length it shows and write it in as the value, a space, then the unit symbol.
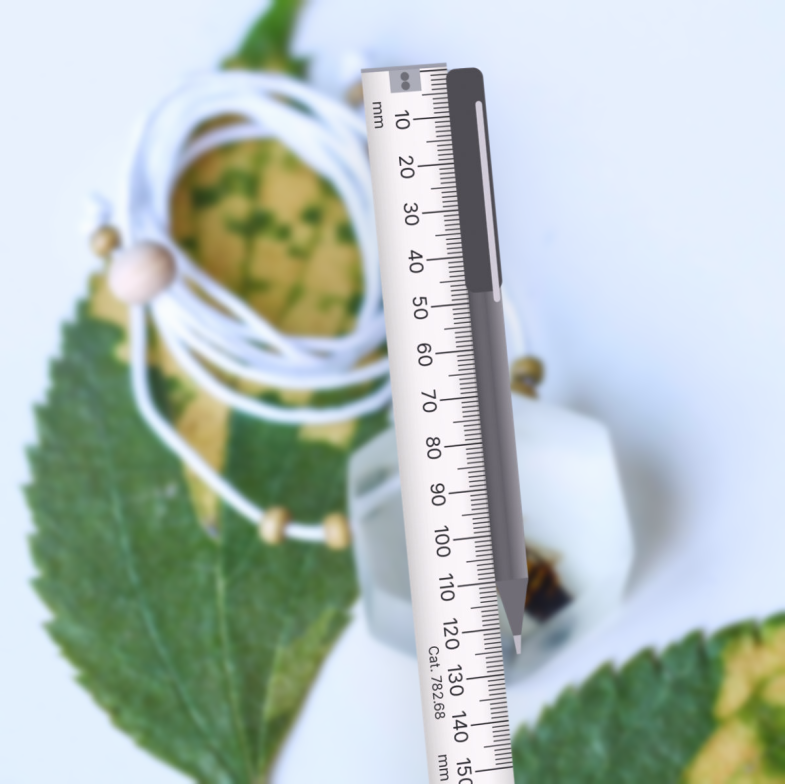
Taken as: 126 mm
